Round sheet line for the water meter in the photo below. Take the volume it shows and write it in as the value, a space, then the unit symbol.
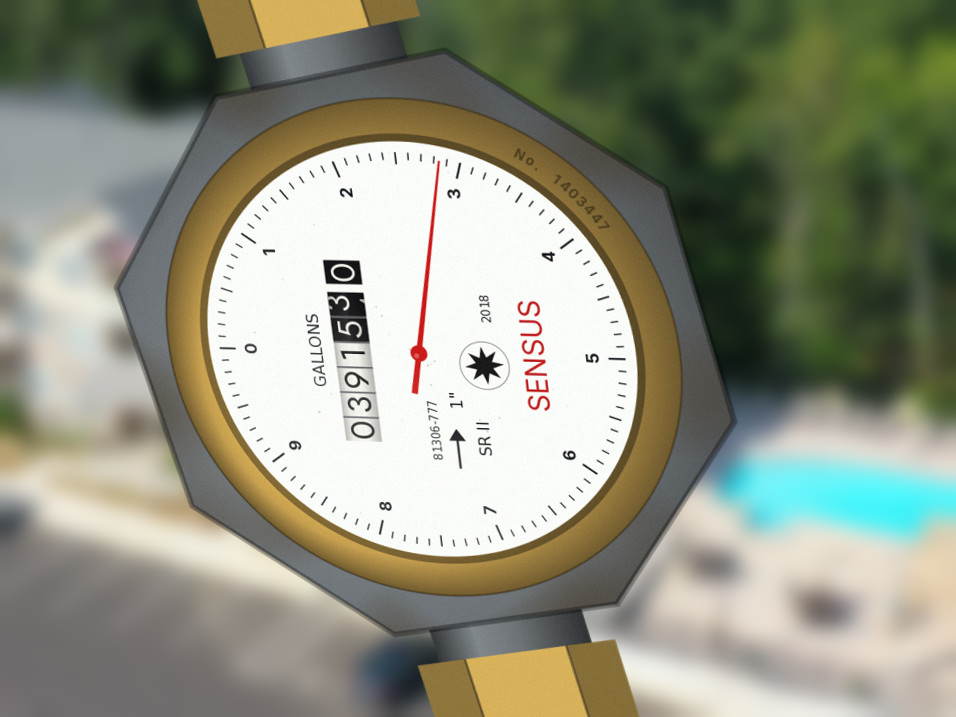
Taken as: 391532.8 gal
